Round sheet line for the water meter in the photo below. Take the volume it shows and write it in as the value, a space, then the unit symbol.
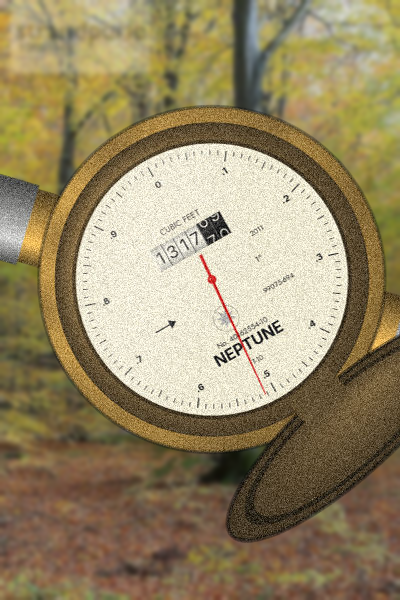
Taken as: 131769.51 ft³
